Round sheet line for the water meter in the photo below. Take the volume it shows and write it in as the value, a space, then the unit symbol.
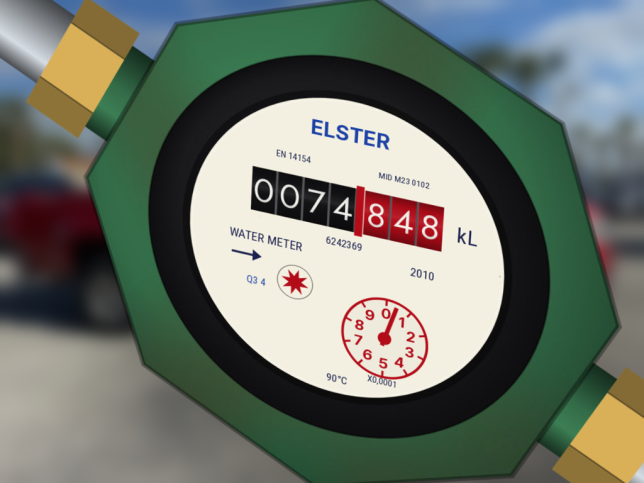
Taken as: 74.8480 kL
